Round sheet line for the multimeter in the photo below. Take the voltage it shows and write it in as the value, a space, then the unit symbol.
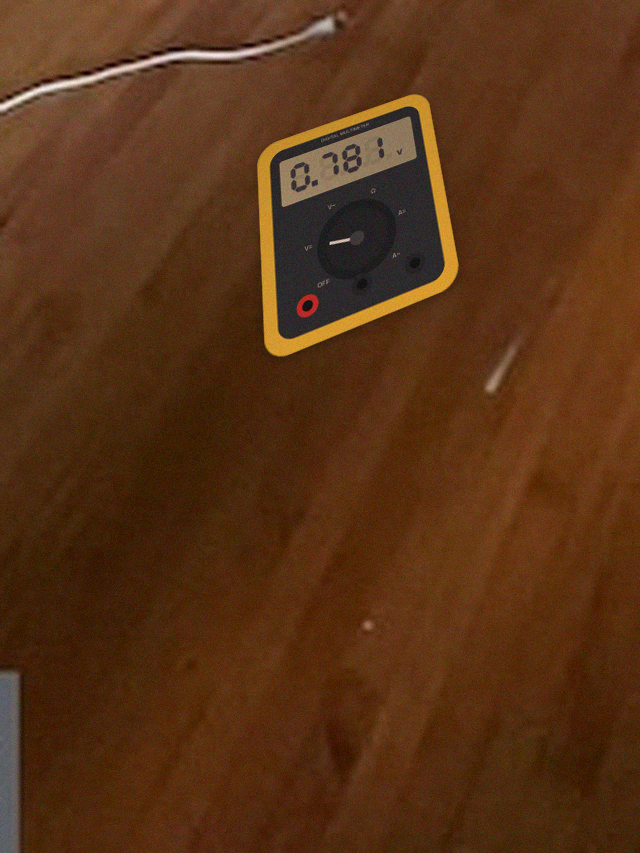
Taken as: 0.781 V
